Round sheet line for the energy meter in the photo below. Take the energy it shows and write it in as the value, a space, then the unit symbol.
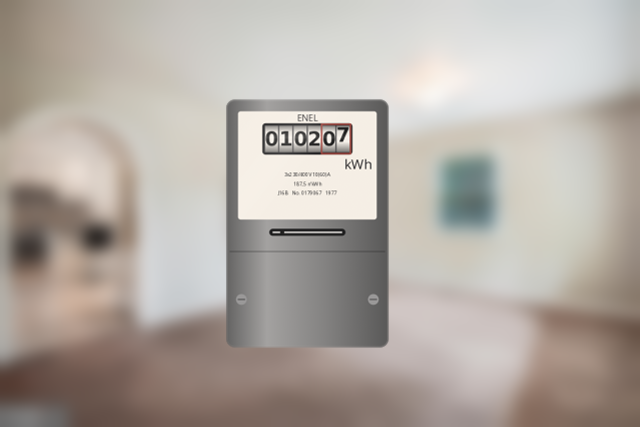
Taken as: 102.07 kWh
